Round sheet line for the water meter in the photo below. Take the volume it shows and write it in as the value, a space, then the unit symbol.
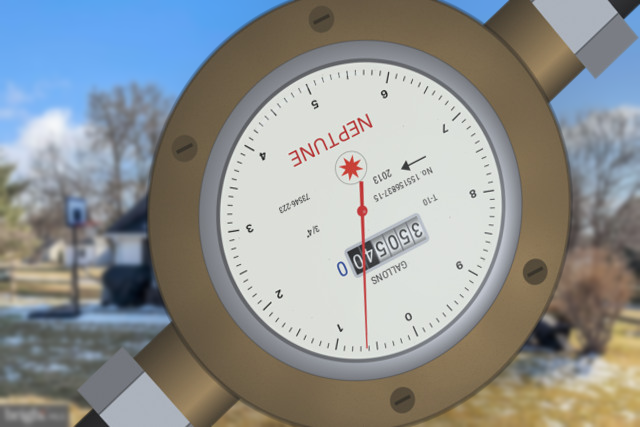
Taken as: 3505400.6 gal
